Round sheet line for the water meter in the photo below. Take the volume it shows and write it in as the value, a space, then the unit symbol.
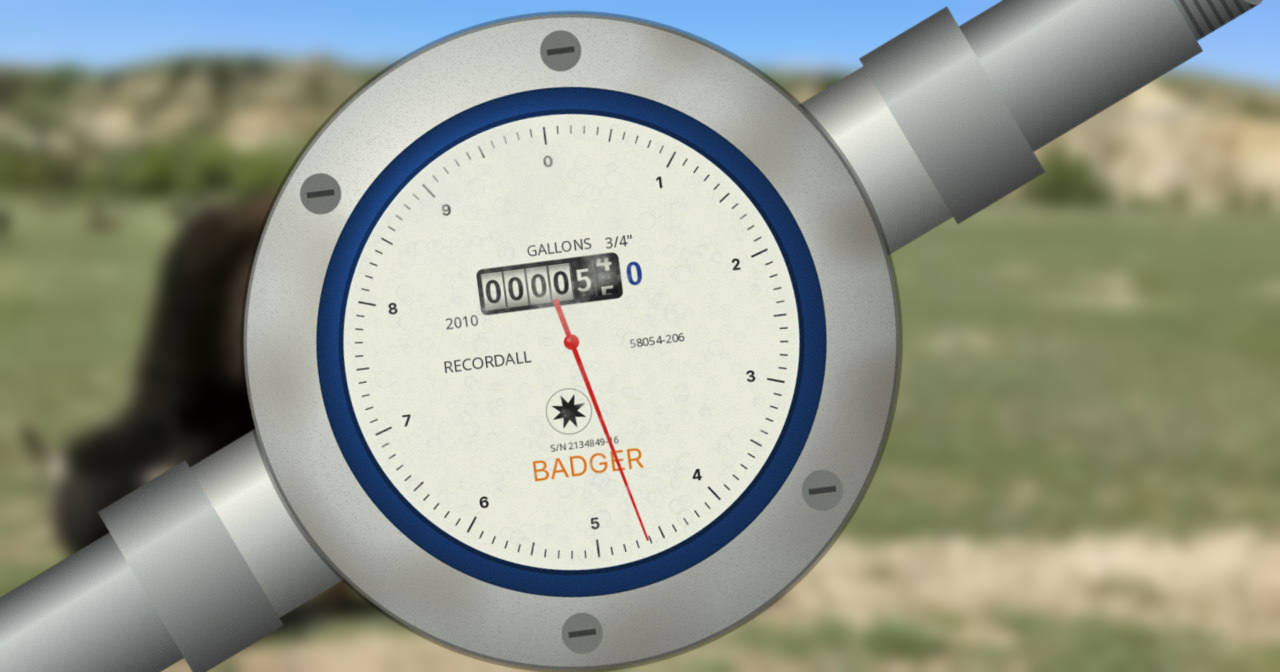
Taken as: 544.6 gal
